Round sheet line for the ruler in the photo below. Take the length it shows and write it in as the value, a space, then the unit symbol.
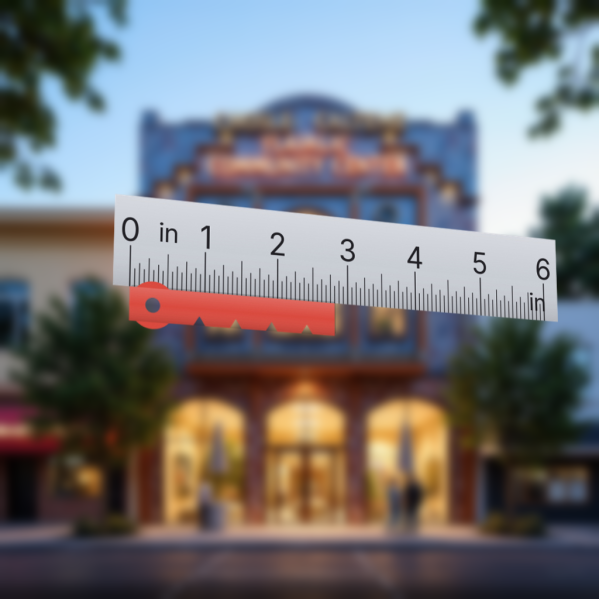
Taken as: 2.8125 in
